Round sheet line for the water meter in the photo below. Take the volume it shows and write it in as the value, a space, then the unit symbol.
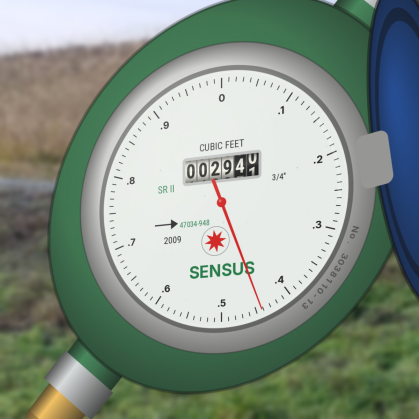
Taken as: 2940.44 ft³
